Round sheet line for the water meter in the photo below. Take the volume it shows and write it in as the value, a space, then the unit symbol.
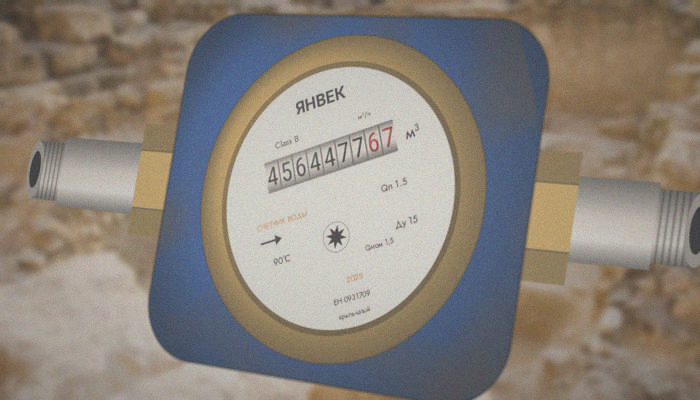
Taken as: 4564477.67 m³
